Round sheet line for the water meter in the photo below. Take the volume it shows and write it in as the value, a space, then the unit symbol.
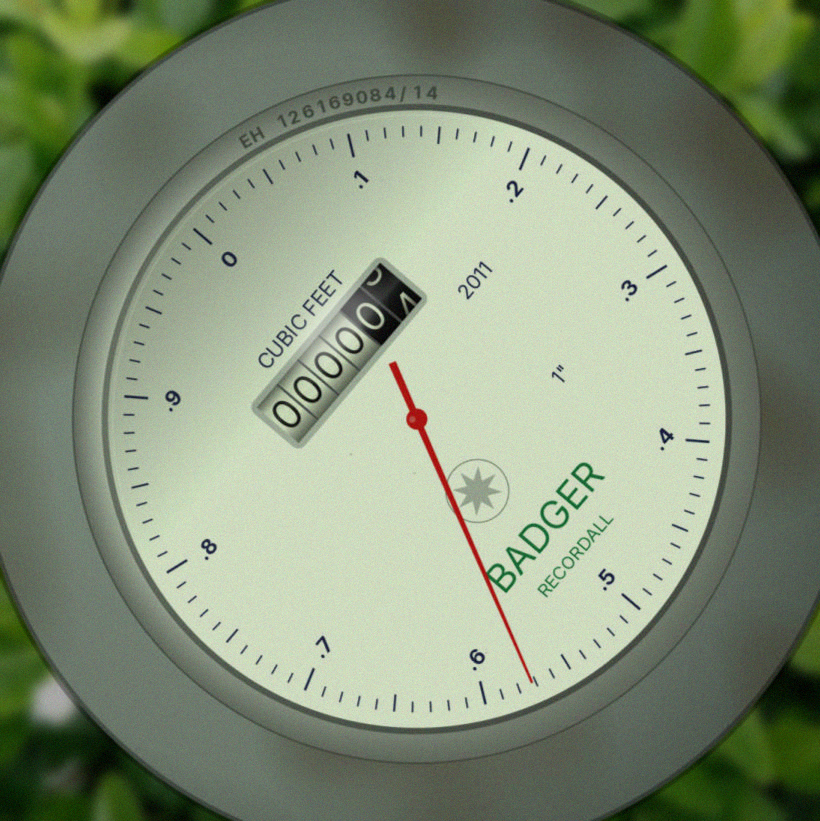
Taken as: 3.57 ft³
